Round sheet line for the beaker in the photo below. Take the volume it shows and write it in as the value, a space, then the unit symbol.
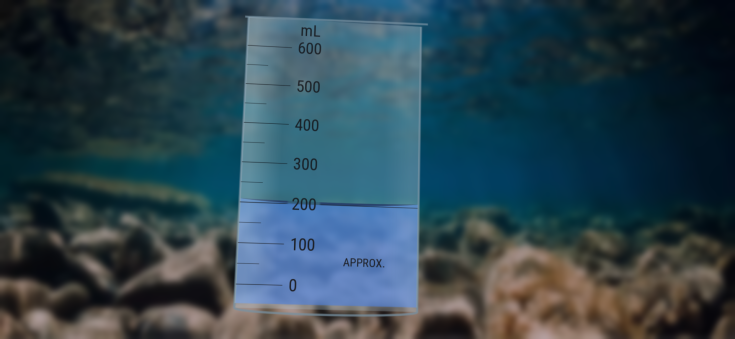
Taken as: 200 mL
